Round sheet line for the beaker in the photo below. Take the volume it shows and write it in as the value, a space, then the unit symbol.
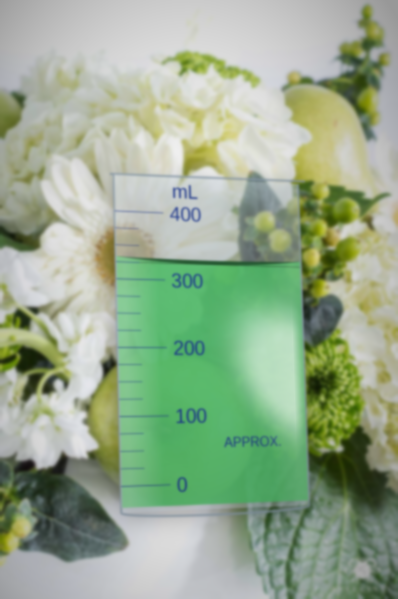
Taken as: 325 mL
